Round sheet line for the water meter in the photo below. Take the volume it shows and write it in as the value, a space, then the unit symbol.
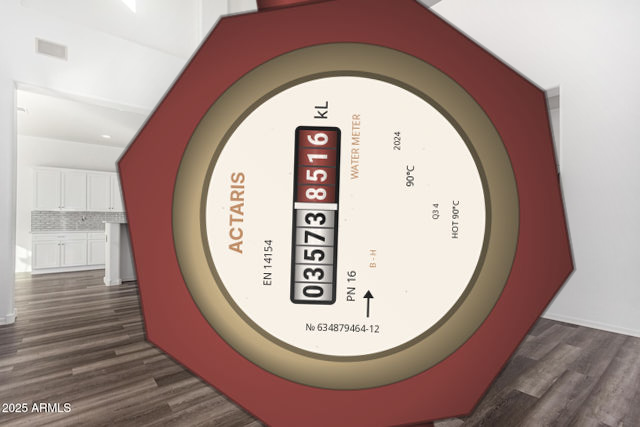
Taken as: 3573.8516 kL
